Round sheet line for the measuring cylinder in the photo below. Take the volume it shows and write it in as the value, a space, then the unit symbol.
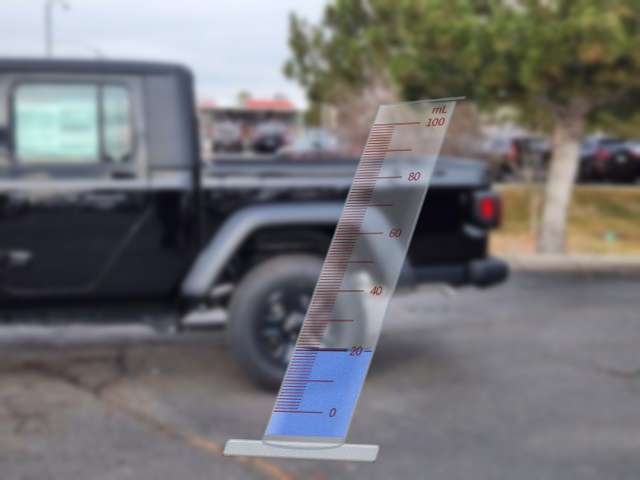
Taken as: 20 mL
